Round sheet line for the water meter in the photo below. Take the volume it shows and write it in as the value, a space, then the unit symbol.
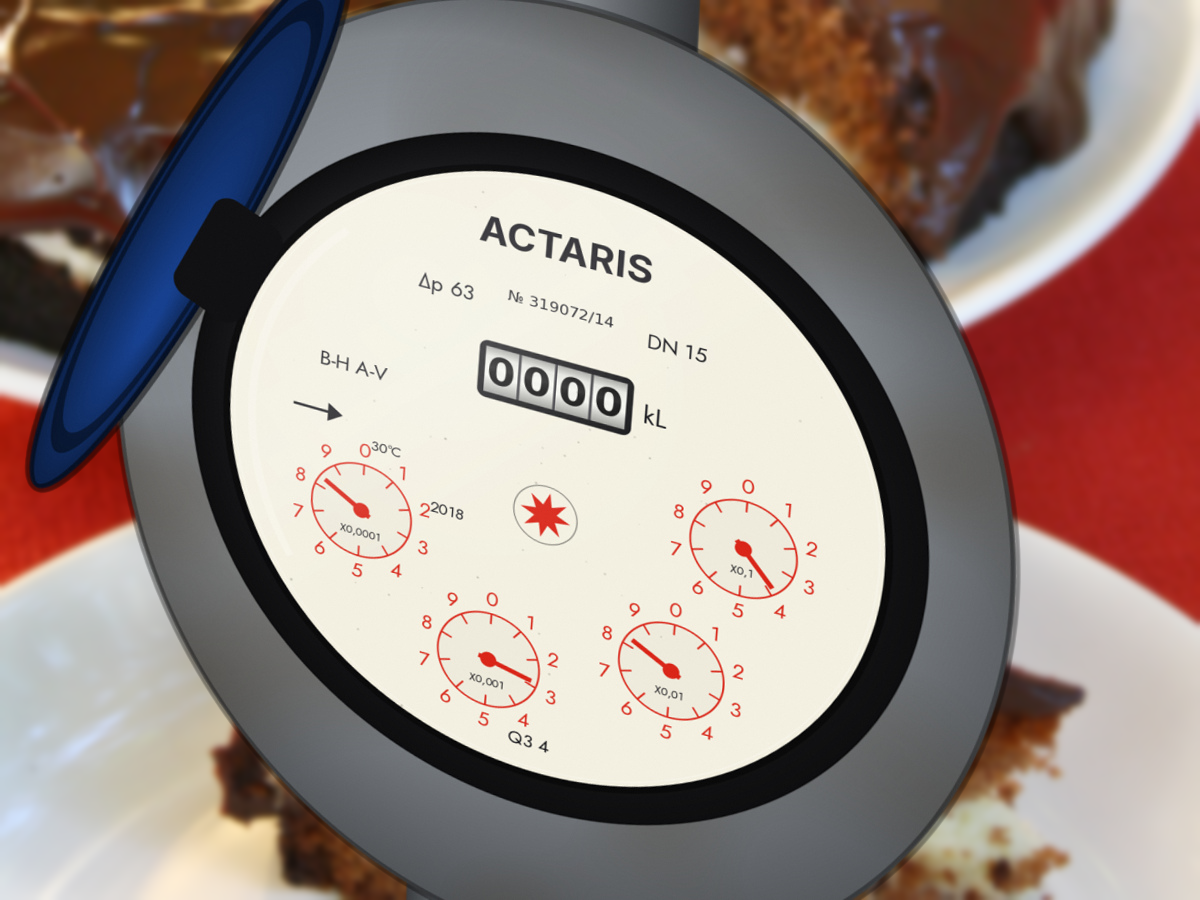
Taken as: 0.3828 kL
